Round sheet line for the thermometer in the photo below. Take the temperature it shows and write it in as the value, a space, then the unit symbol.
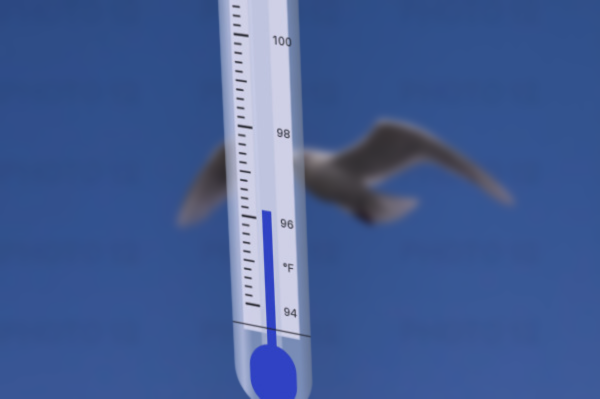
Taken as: 96.2 °F
